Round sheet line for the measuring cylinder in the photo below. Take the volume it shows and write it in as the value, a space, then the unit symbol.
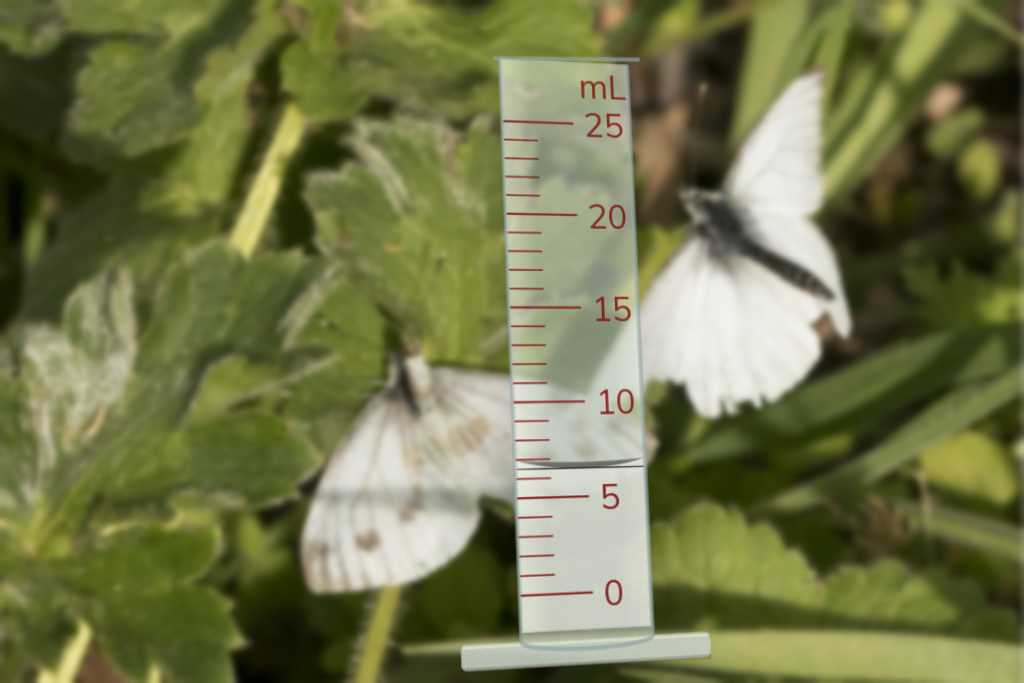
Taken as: 6.5 mL
